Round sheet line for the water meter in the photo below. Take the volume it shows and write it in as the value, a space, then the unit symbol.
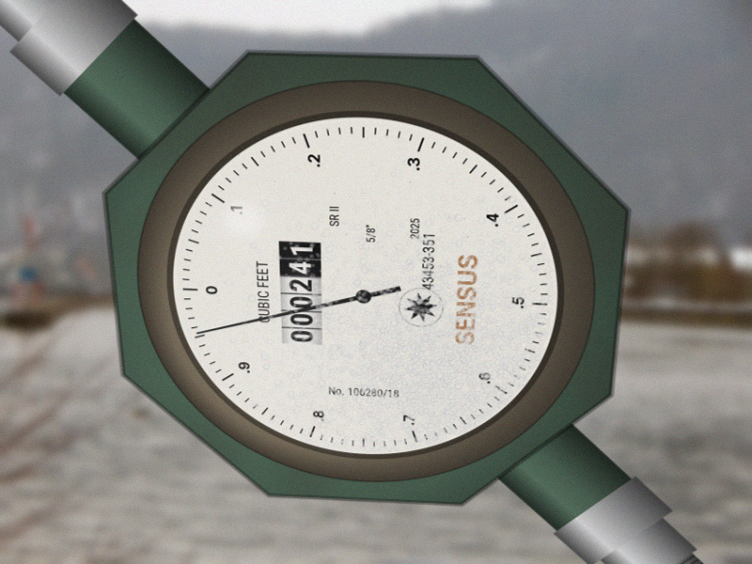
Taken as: 240.95 ft³
